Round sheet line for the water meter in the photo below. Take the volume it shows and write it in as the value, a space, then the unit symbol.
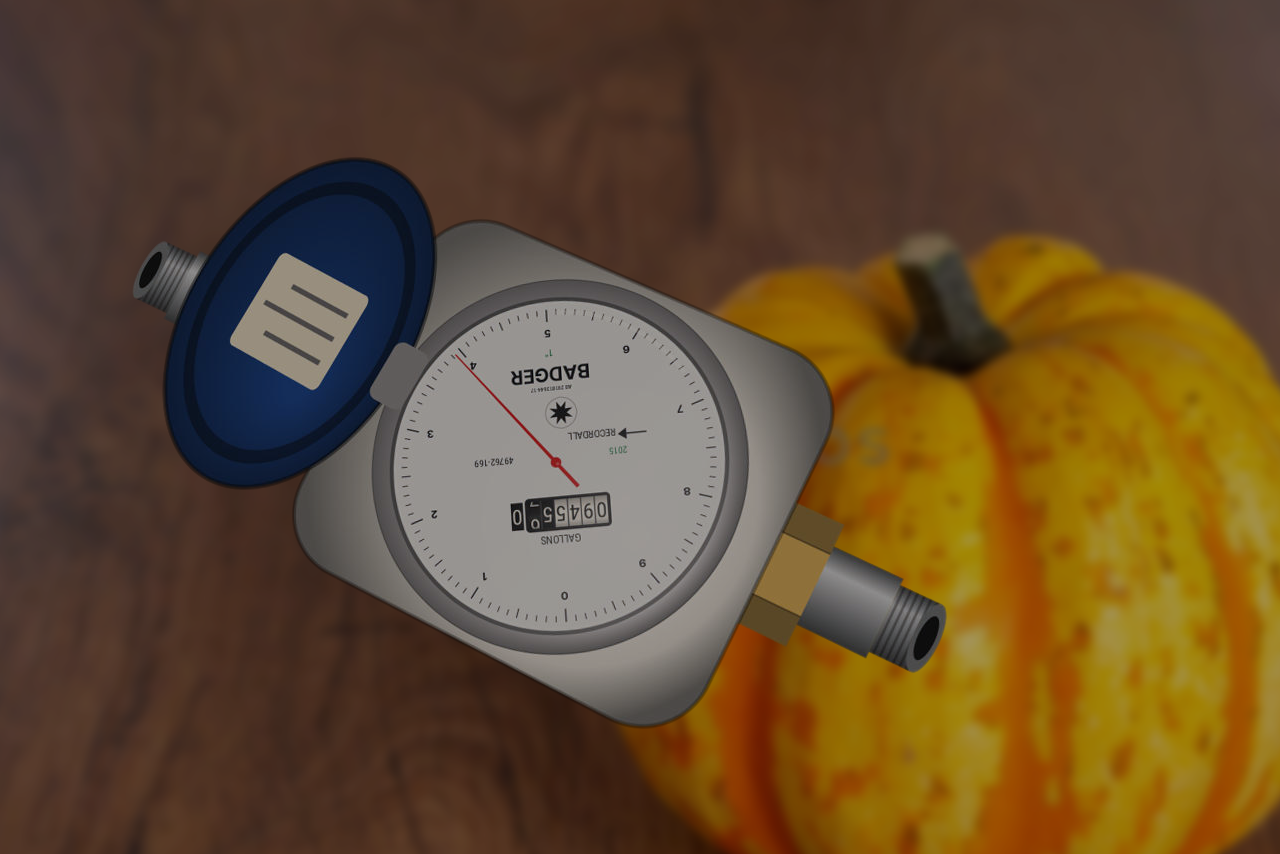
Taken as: 945563.9 gal
